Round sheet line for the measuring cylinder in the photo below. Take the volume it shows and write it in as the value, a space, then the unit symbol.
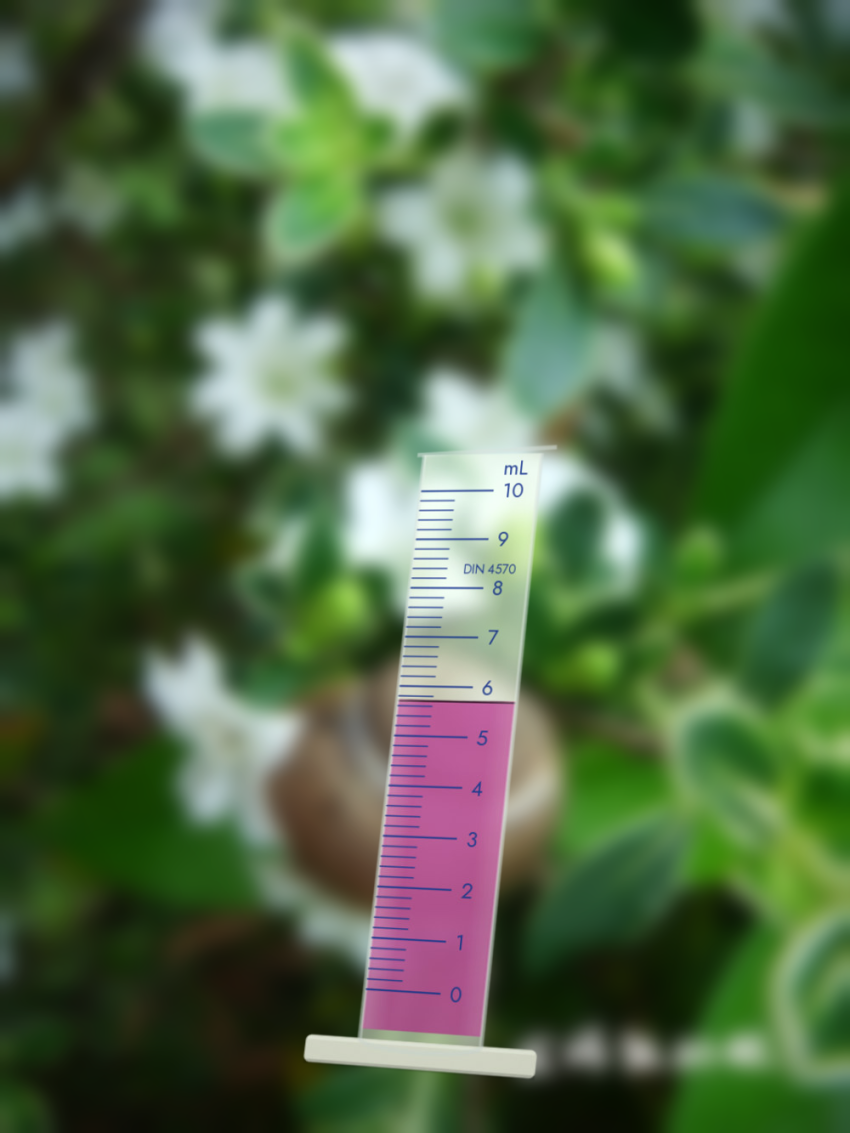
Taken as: 5.7 mL
